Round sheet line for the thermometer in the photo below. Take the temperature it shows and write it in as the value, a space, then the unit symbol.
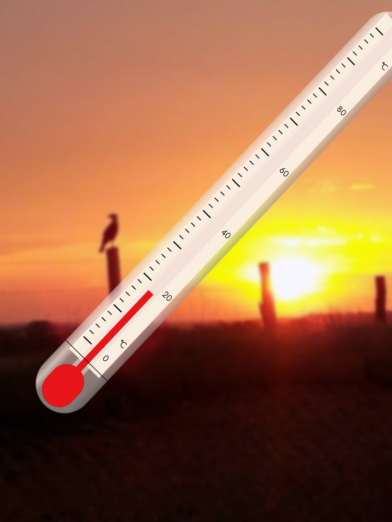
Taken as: 18 °C
